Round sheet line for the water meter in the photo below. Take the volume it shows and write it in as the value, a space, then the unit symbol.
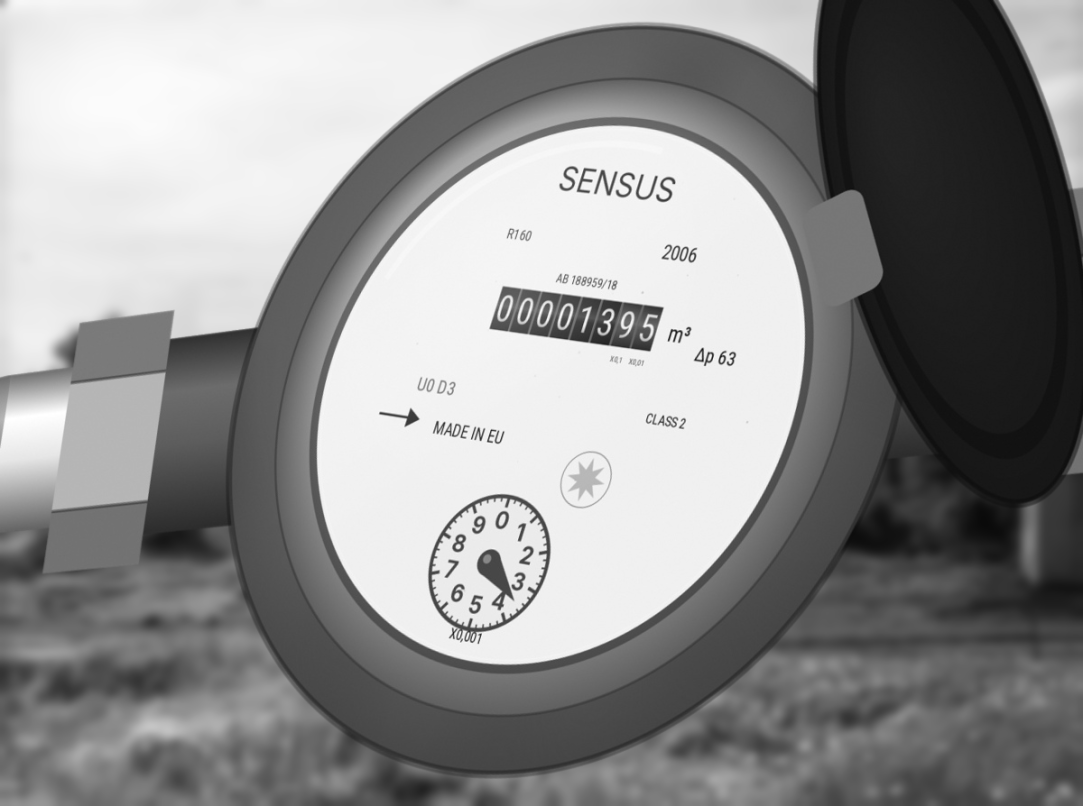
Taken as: 13.953 m³
